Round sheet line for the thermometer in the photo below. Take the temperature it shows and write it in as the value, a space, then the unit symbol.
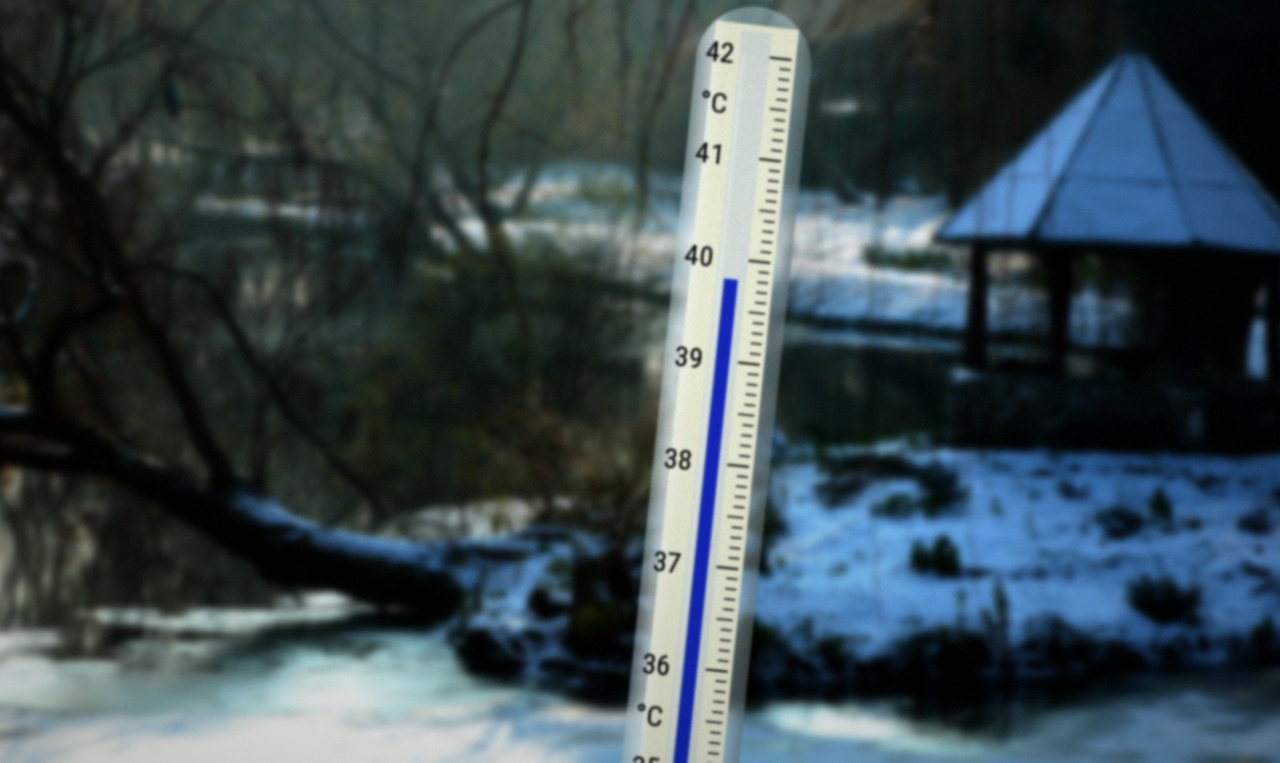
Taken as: 39.8 °C
